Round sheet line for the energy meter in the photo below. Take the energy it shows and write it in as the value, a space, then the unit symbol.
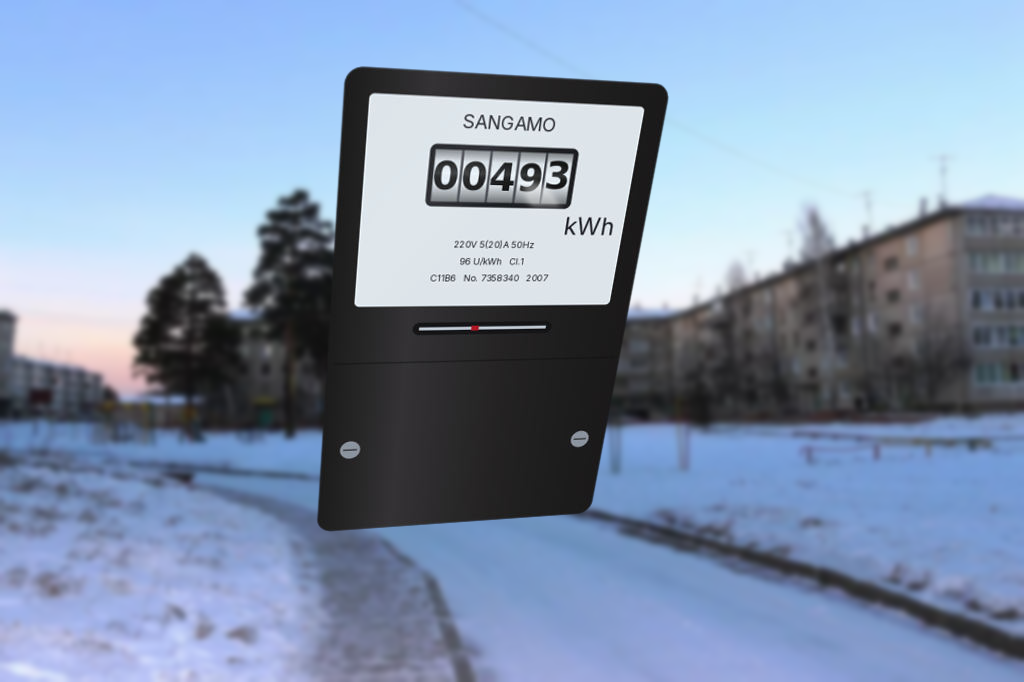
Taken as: 493 kWh
